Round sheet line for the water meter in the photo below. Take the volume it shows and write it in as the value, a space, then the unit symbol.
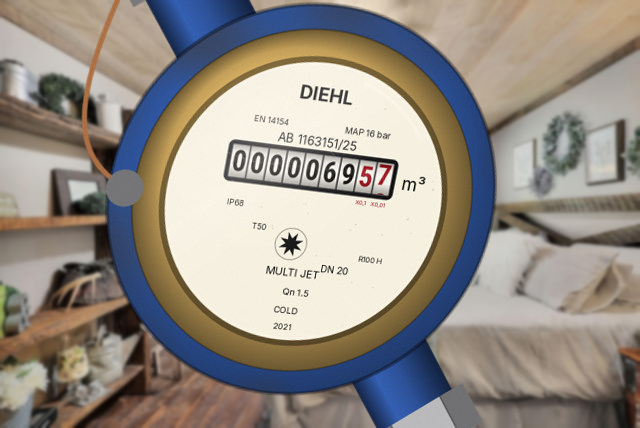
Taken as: 69.57 m³
